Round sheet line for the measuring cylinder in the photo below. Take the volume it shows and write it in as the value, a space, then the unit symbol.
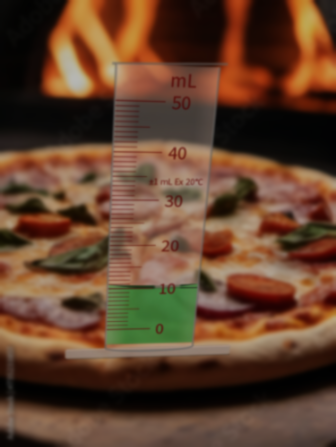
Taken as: 10 mL
